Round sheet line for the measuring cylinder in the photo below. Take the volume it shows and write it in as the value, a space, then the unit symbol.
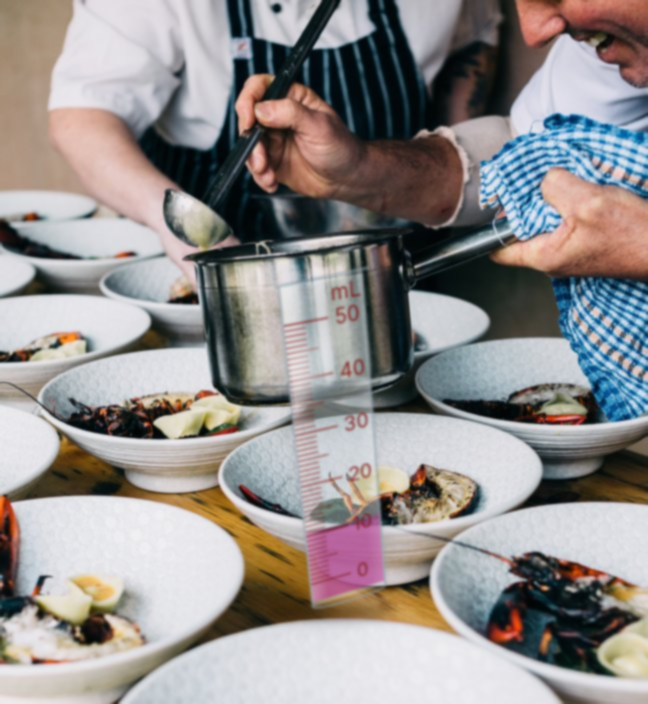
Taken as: 10 mL
